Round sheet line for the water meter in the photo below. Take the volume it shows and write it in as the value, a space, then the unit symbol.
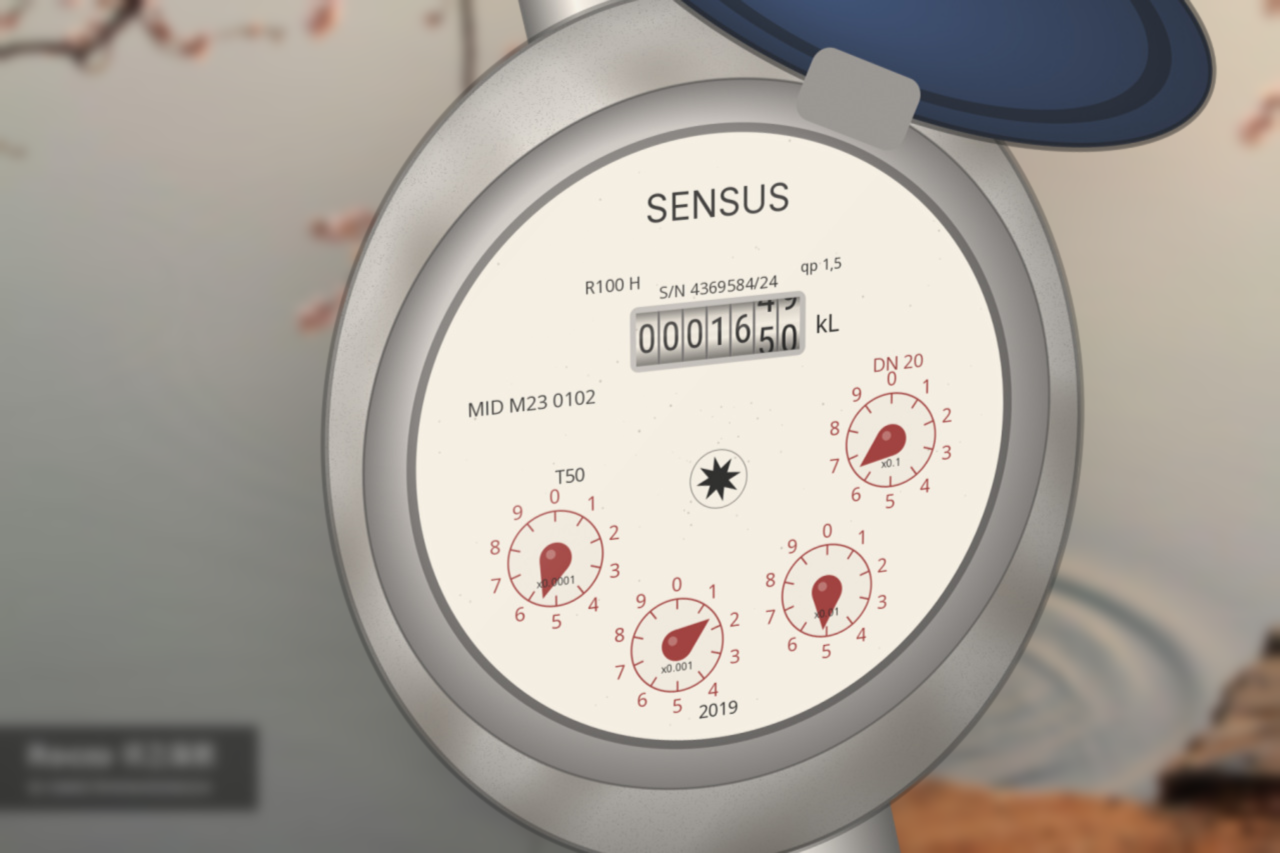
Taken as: 1649.6515 kL
